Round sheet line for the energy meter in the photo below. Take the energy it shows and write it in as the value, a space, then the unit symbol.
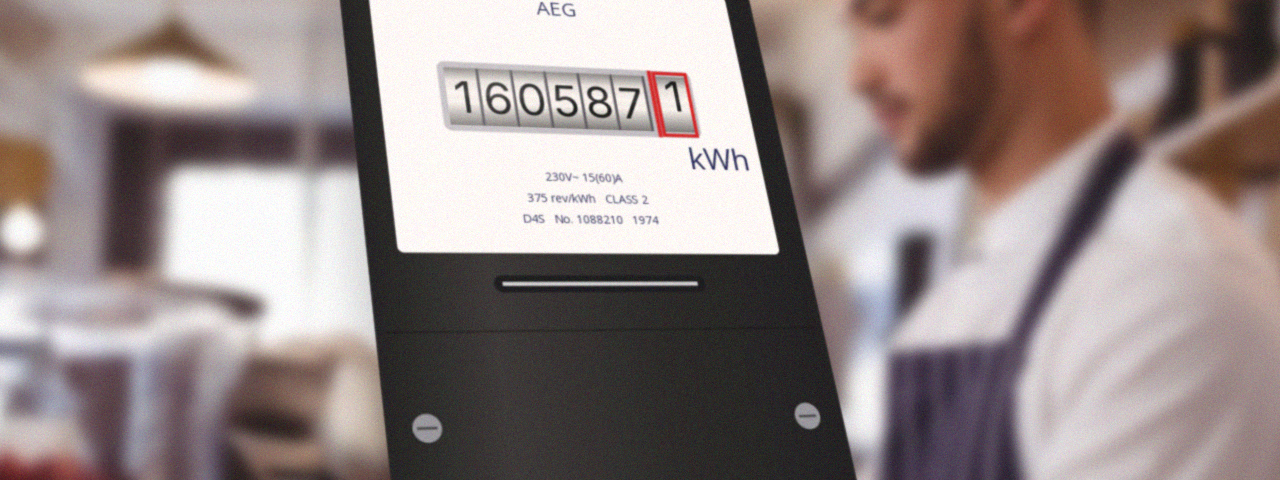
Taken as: 160587.1 kWh
